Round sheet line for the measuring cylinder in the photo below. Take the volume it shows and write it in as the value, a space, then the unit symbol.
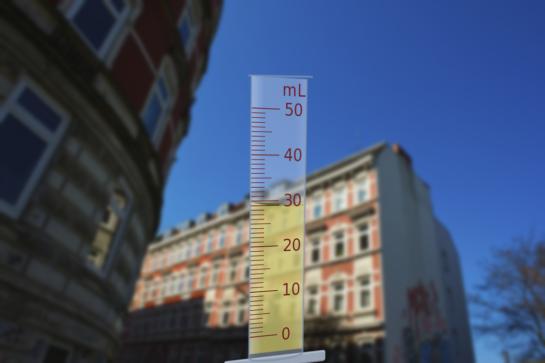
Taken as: 29 mL
